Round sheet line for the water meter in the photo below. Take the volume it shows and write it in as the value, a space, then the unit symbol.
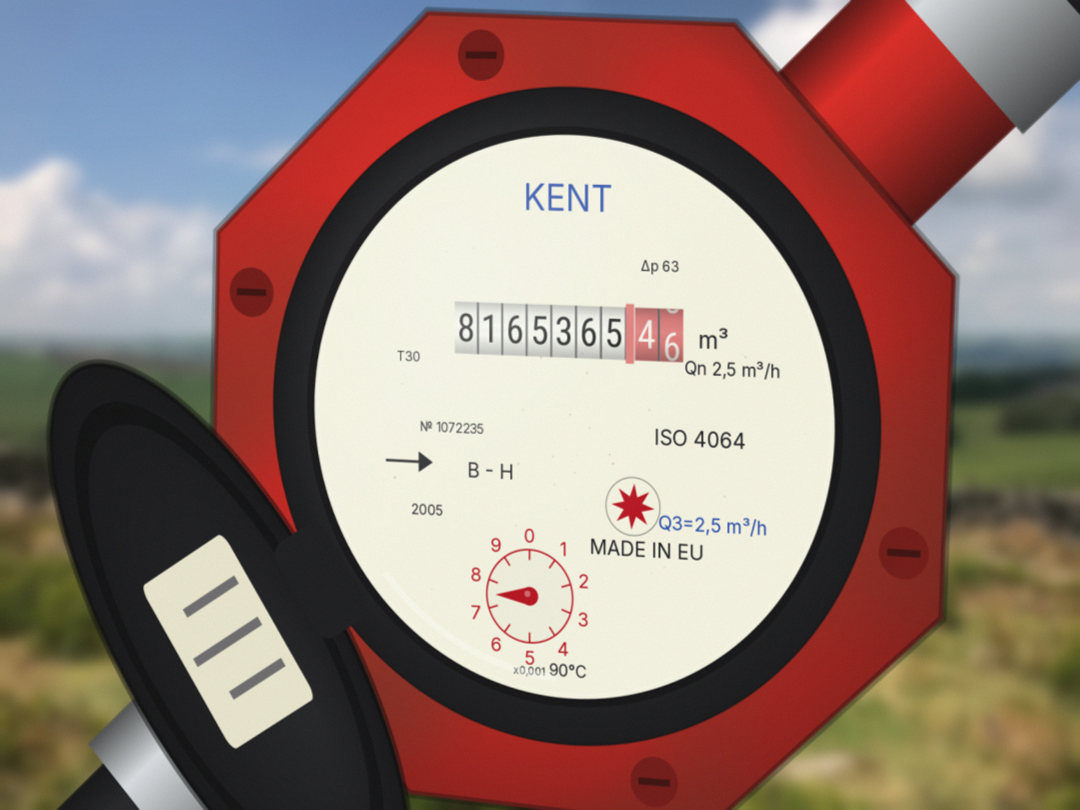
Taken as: 8165365.457 m³
